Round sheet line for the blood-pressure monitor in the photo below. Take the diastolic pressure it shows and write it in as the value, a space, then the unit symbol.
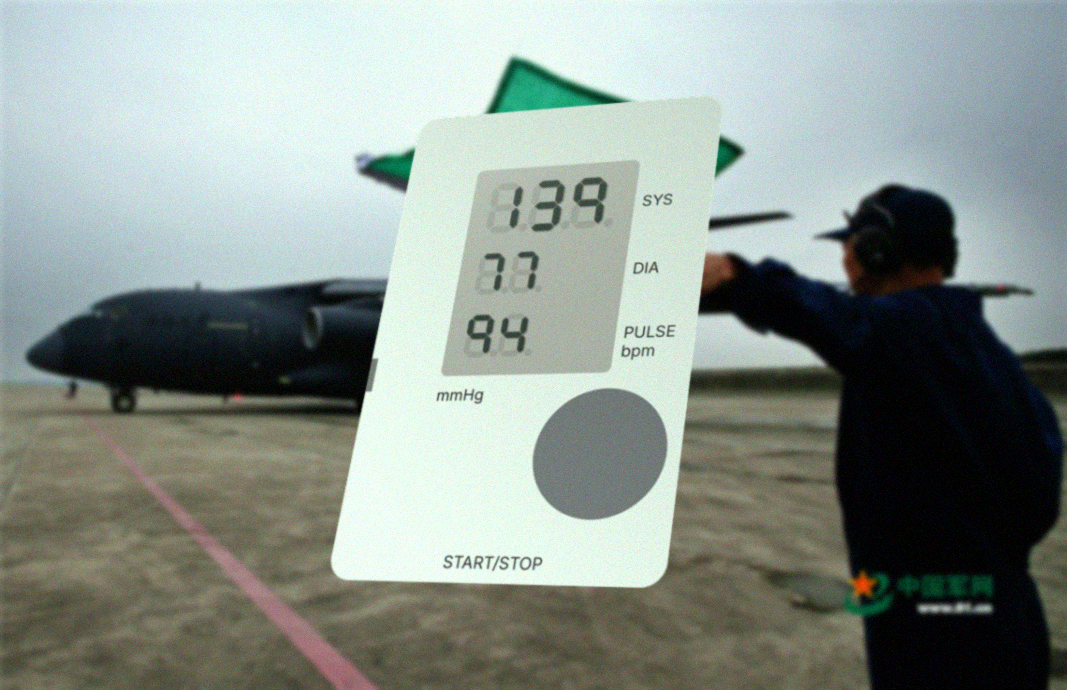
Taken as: 77 mmHg
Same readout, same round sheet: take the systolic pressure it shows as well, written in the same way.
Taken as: 139 mmHg
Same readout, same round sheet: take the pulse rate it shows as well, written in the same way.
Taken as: 94 bpm
